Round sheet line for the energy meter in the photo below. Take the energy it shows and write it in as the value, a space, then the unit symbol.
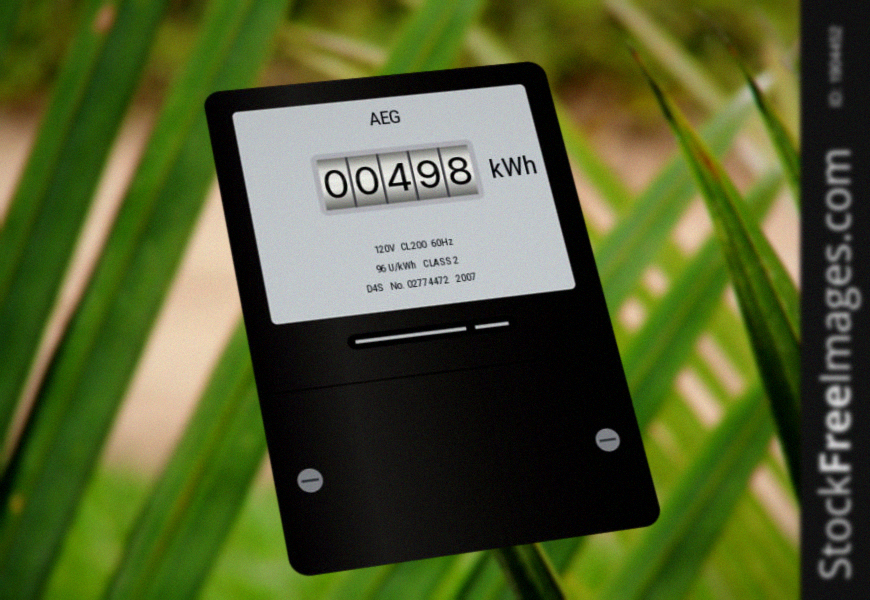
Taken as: 498 kWh
